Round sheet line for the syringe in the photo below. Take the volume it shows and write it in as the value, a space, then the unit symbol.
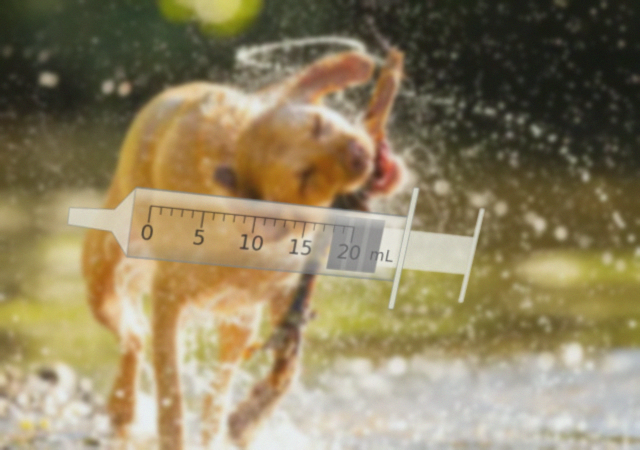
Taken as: 18 mL
